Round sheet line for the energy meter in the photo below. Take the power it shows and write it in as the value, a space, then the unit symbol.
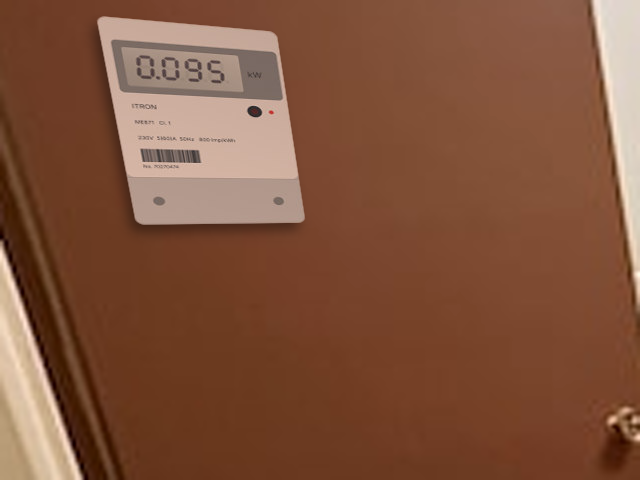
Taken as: 0.095 kW
